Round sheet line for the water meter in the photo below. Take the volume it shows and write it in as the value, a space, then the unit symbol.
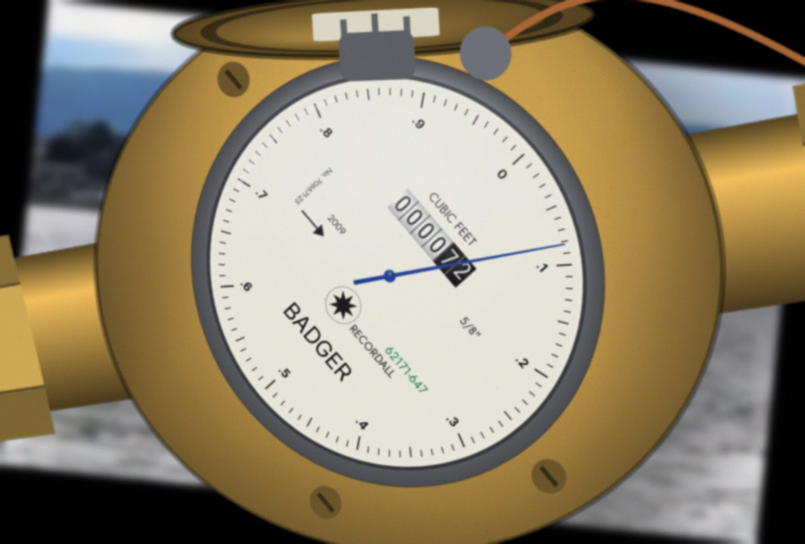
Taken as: 72.08 ft³
